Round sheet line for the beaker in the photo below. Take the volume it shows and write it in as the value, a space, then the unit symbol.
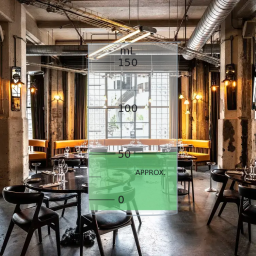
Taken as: 50 mL
